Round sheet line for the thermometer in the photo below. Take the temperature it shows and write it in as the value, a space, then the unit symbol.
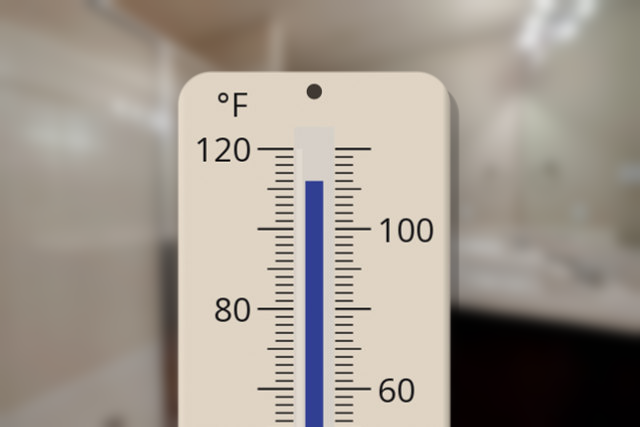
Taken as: 112 °F
